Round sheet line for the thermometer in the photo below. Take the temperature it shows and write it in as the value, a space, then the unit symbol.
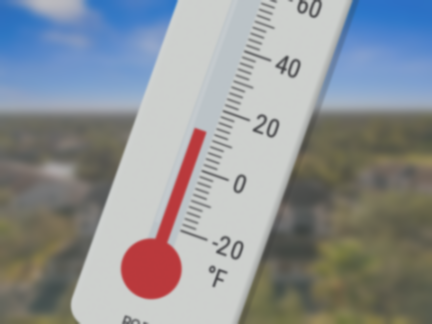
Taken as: 12 °F
